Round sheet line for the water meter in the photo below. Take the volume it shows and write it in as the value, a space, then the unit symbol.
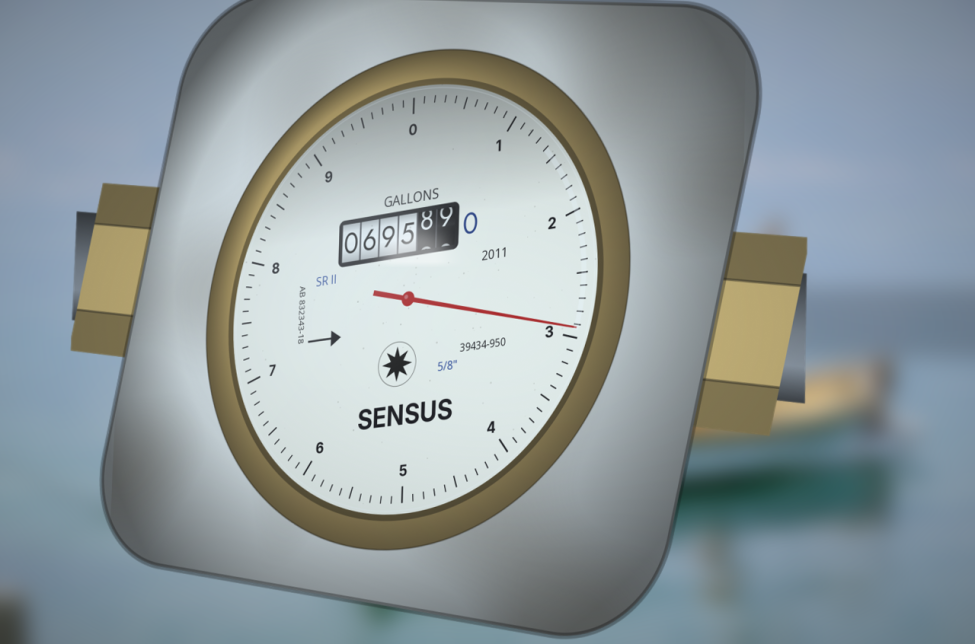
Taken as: 695892.9 gal
